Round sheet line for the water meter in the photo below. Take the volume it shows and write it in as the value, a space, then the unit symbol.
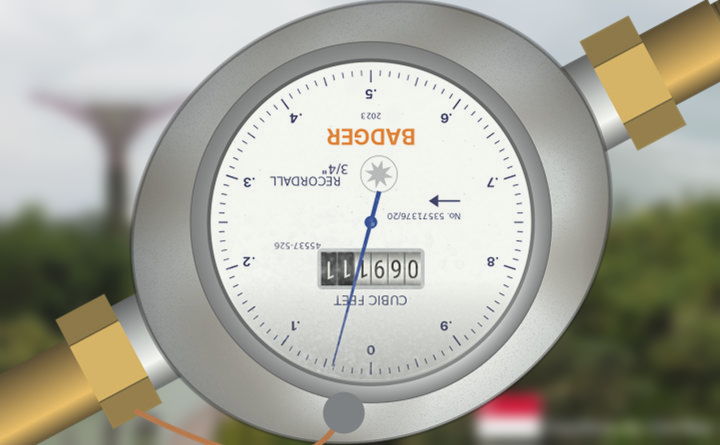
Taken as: 69111.04 ft³
